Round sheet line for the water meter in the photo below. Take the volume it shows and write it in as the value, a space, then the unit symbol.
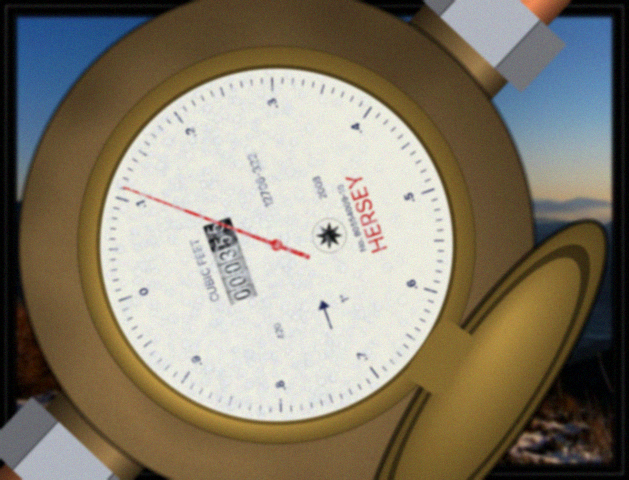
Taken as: 355.11 ft³
